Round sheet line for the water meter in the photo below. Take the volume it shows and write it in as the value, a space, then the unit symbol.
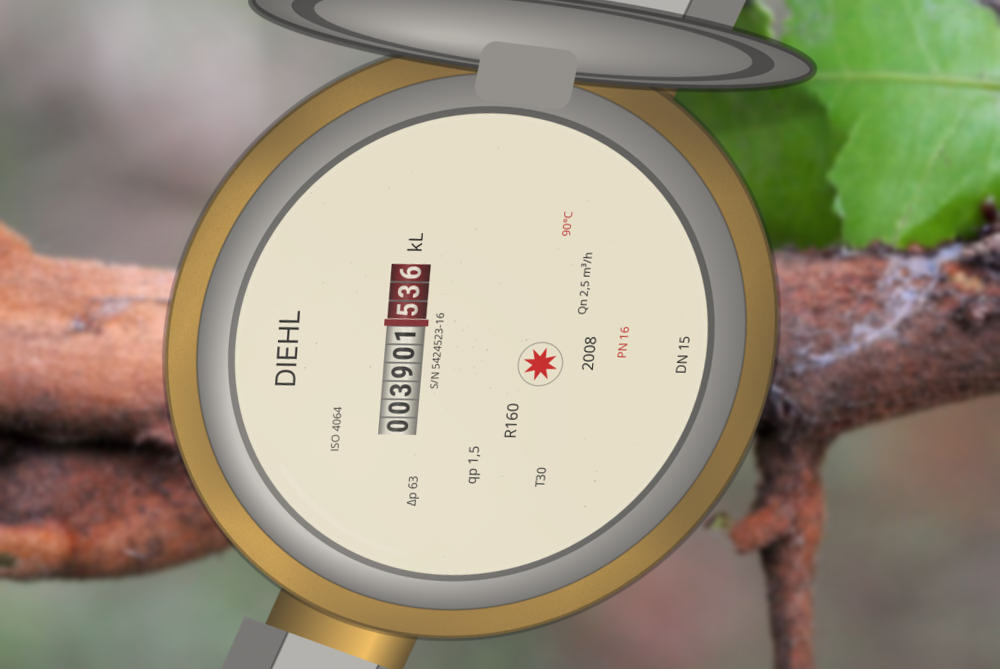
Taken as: 3901.536 kL
